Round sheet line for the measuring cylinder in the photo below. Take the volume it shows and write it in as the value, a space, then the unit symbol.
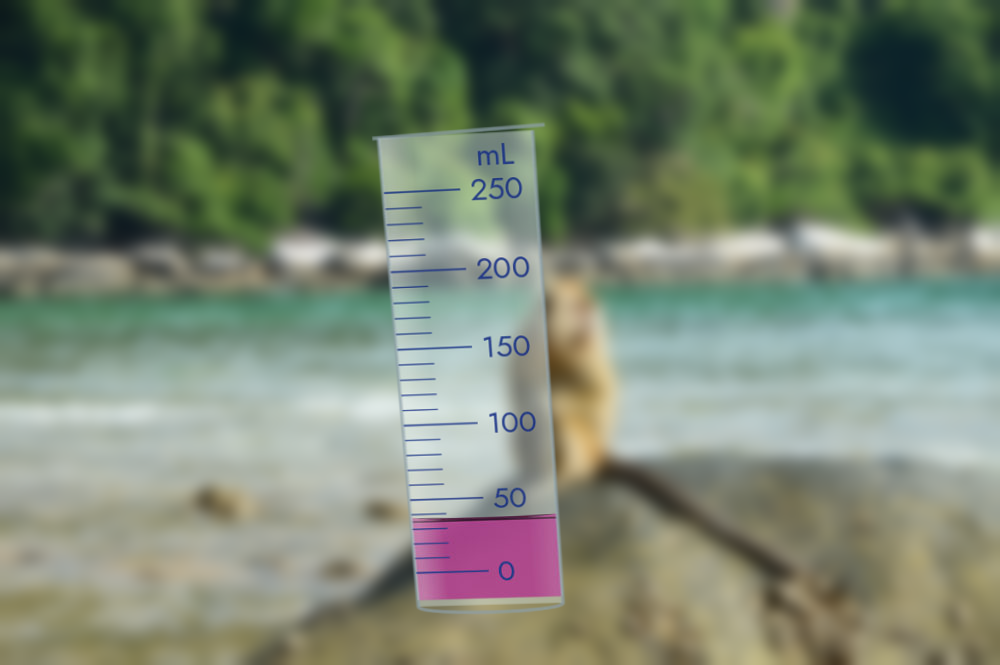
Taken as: 35 mL
